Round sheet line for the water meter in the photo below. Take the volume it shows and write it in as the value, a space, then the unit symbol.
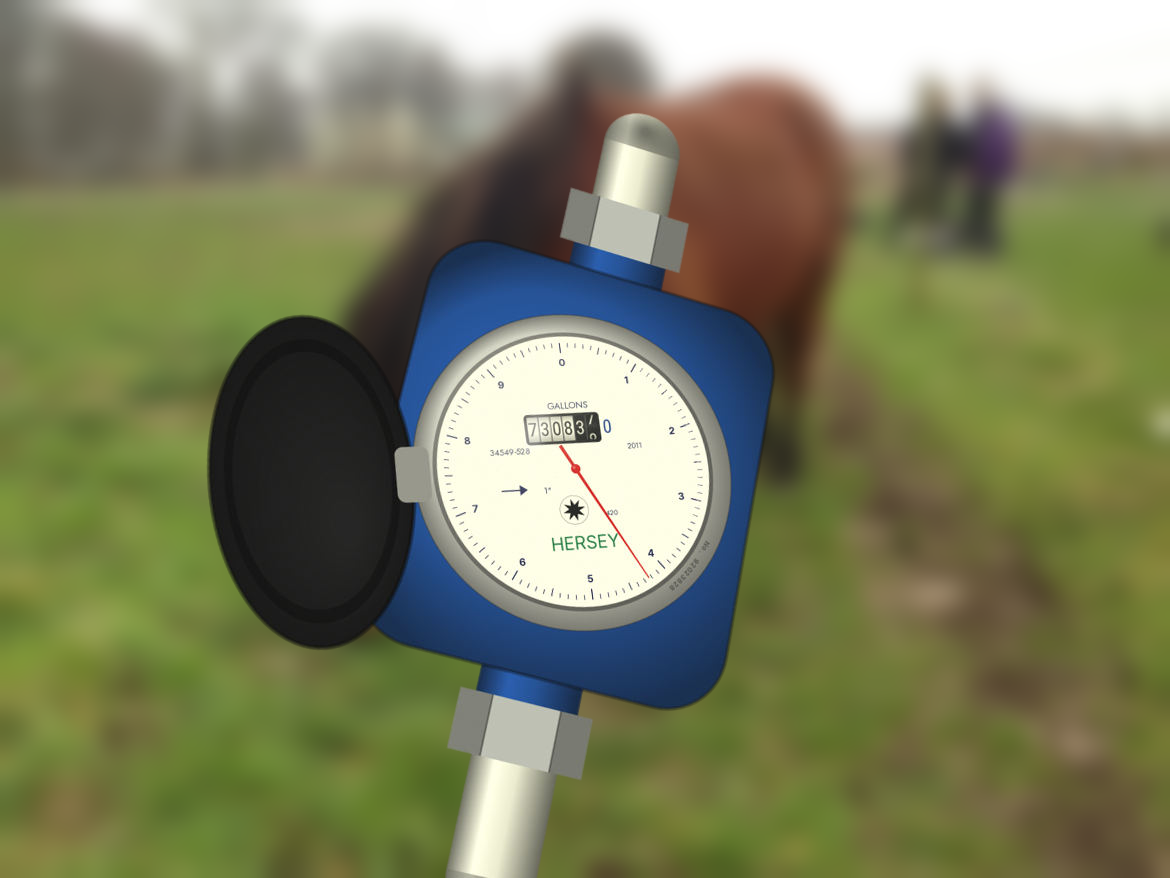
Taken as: 7308374.2 gal
